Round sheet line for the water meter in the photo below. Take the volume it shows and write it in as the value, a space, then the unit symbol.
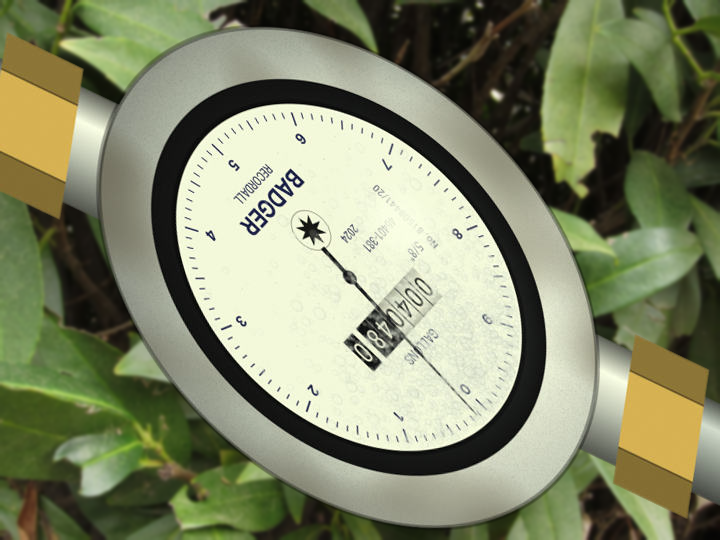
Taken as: 40480.1 gal
